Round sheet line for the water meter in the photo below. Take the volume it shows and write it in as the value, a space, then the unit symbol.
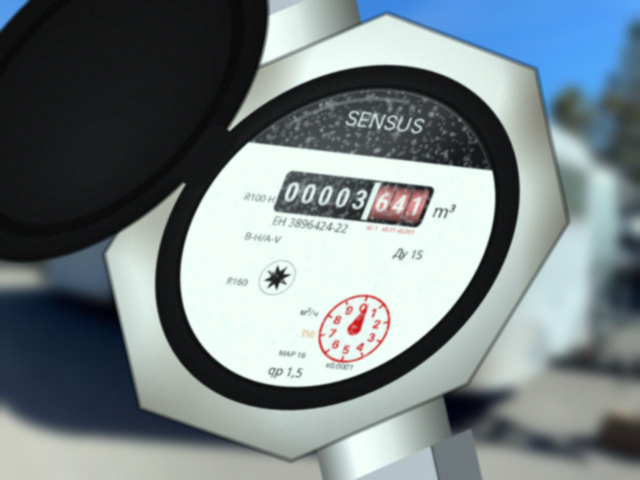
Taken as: 3.6410 m³
